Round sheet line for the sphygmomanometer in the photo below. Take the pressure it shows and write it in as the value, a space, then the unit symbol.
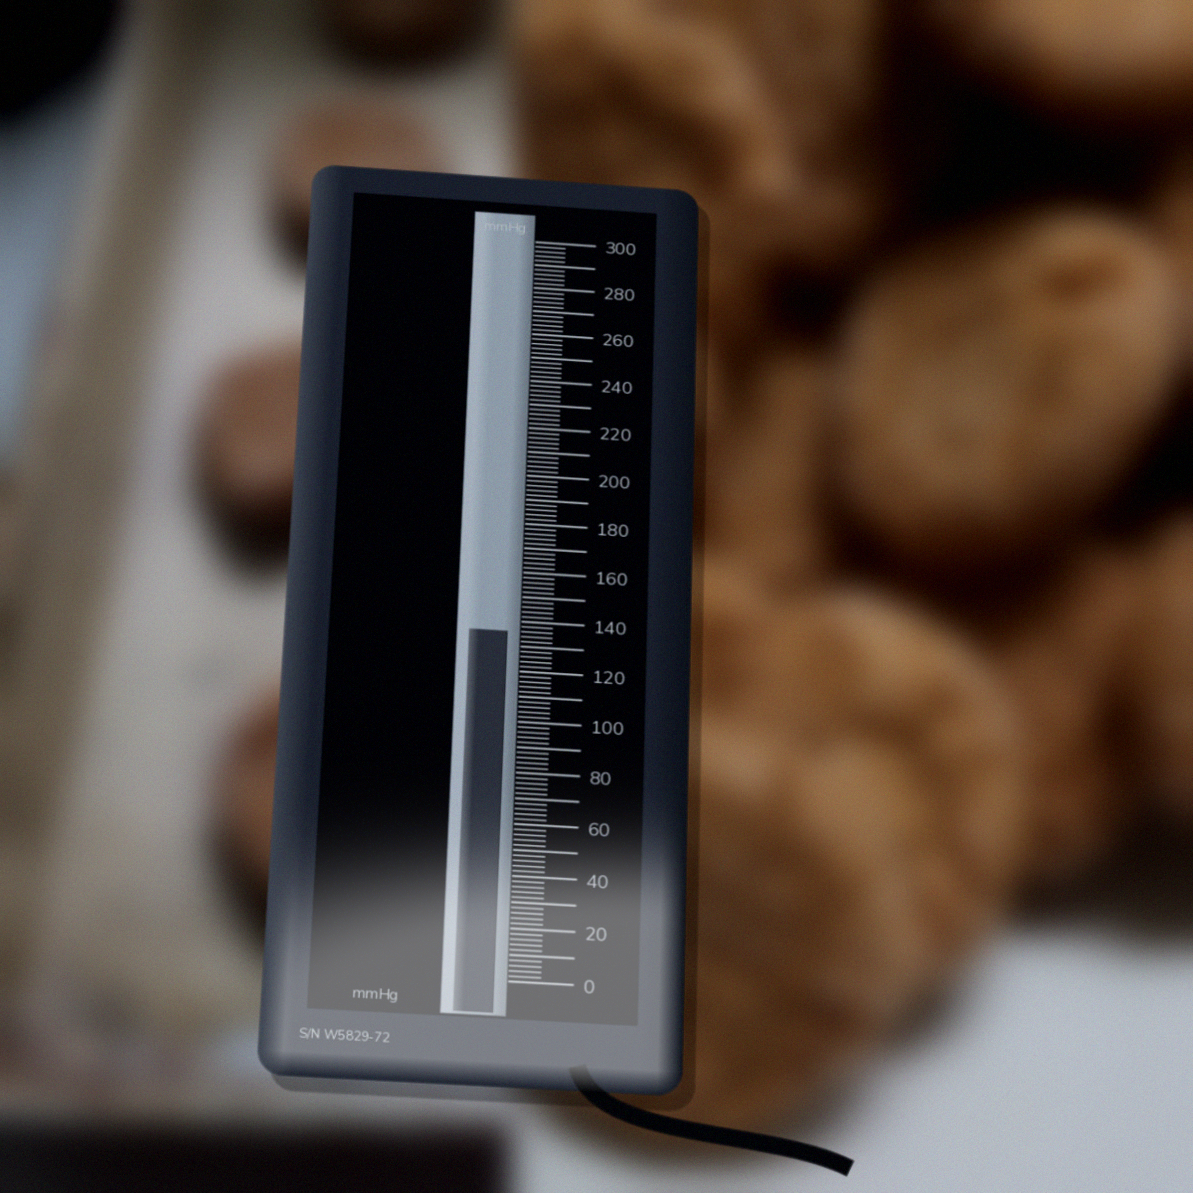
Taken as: 136 mmHg
